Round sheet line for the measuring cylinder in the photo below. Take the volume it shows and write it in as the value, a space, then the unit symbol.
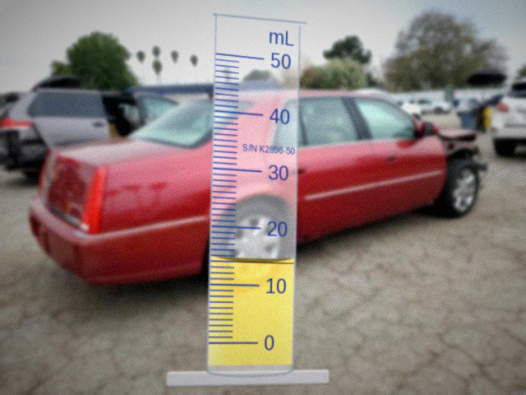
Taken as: 14 mL
